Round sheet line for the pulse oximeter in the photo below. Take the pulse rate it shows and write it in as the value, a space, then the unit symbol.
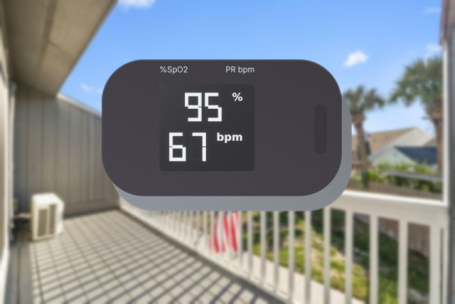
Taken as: 67 bpm
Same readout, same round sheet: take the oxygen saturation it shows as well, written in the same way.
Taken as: 95 %
